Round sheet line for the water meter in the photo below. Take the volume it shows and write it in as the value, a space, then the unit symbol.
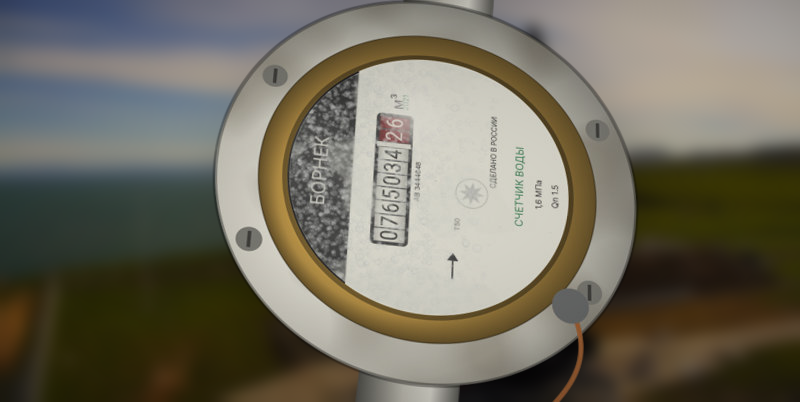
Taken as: 765034.26 m³
